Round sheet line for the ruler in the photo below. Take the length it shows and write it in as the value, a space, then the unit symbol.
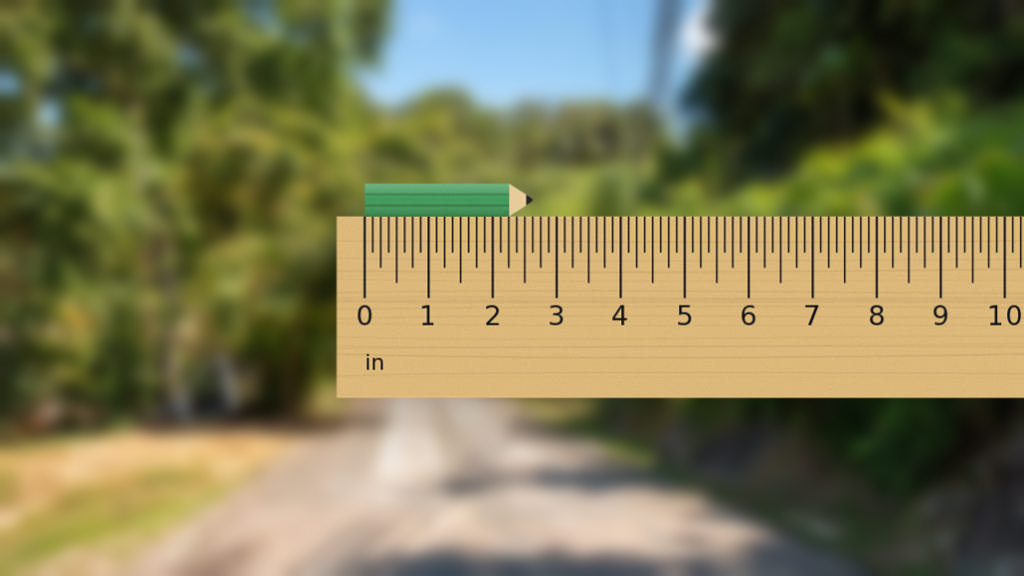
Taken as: 2.625 in
